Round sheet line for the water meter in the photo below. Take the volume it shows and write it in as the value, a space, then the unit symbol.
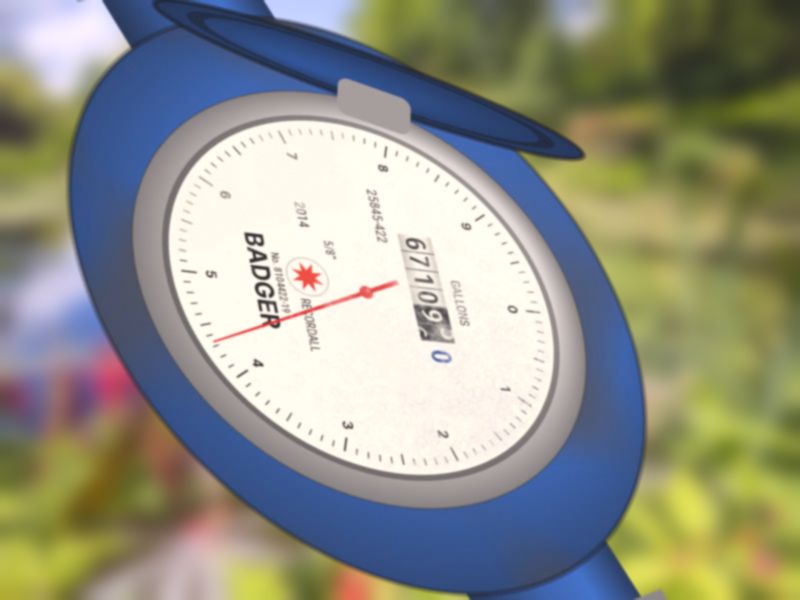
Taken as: 6710954.3 gal
